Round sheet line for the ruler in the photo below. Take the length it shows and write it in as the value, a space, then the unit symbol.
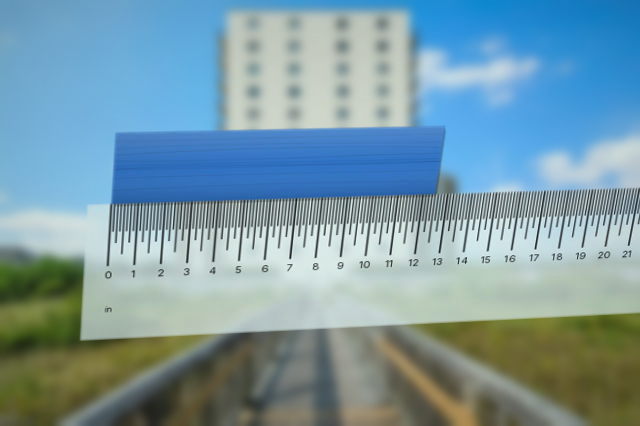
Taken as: 12.5 in
